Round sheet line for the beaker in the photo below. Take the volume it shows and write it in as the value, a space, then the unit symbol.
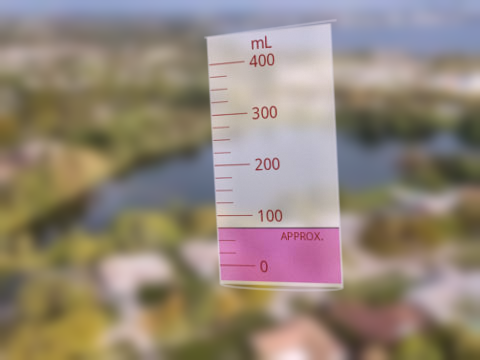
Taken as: 75 mL
